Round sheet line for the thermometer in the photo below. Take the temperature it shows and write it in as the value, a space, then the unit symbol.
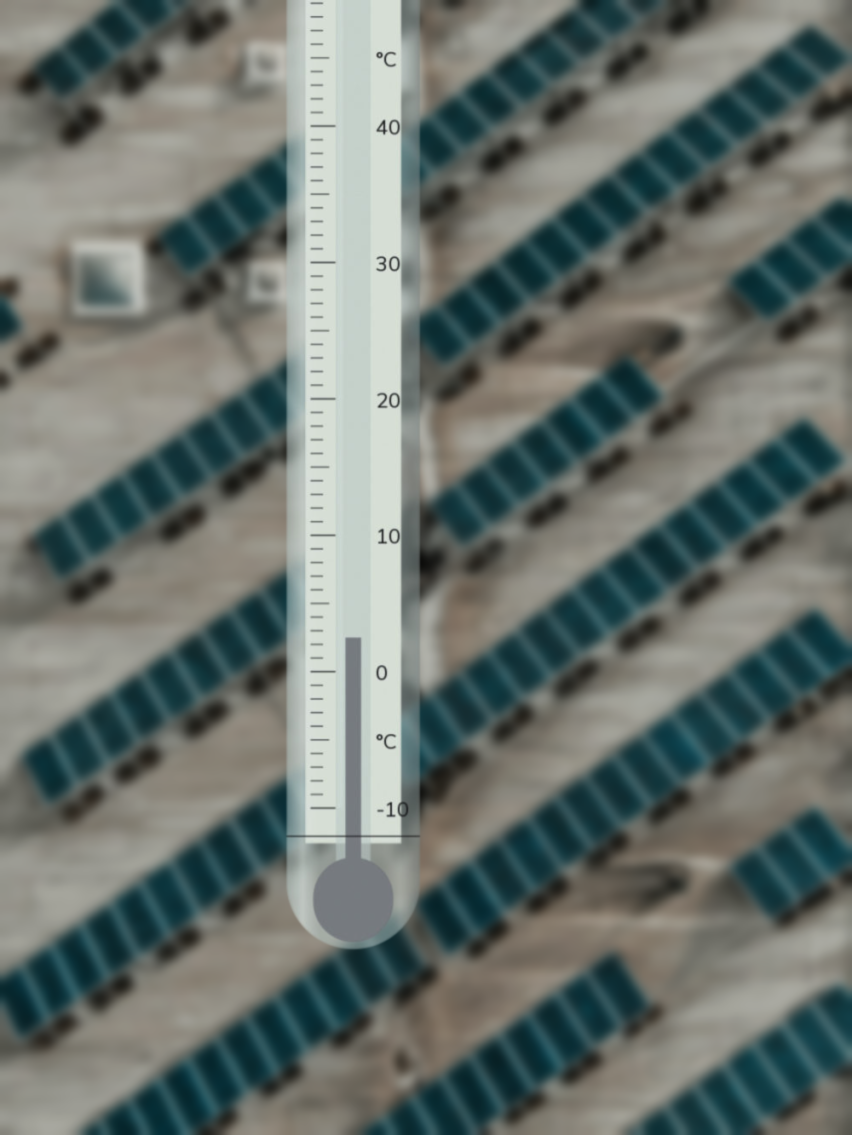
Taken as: 2.5 °C
